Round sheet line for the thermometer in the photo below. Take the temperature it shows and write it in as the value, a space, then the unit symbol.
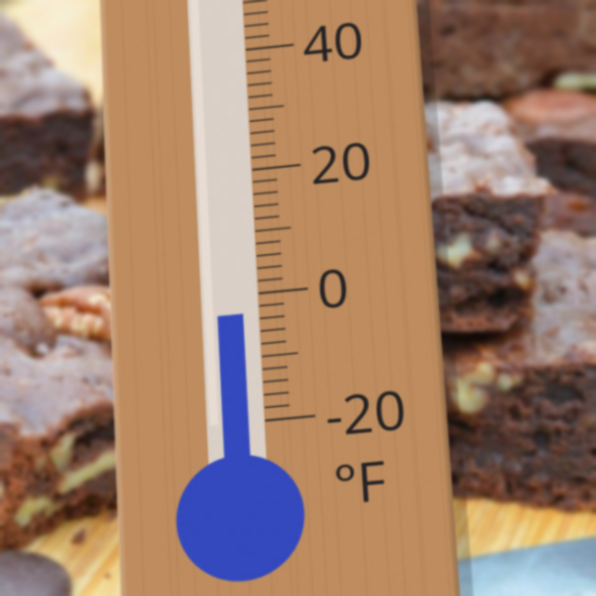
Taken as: -3 °F
